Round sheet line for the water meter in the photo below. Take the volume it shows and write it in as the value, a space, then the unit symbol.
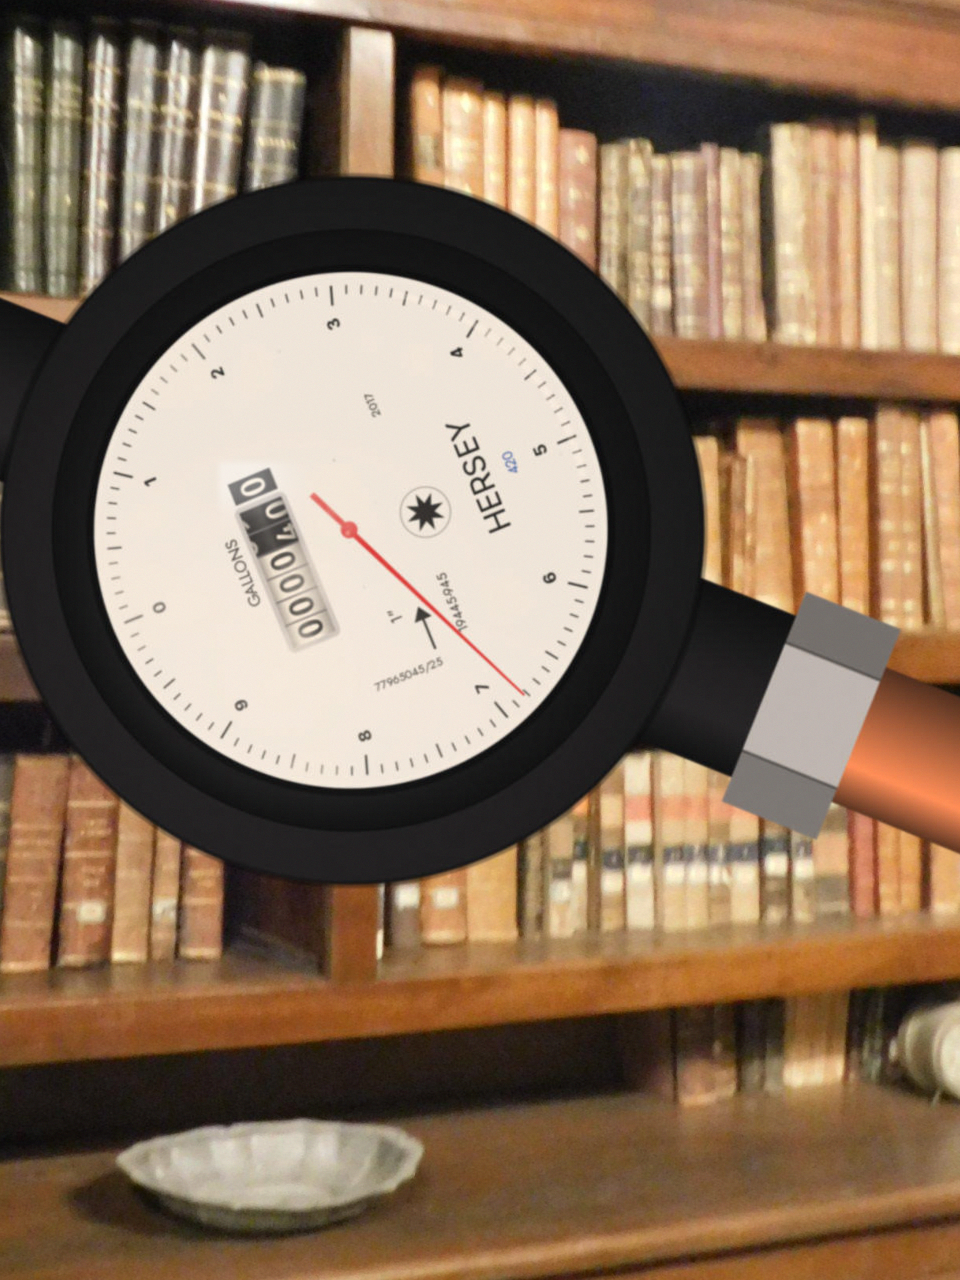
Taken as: 396.8 gal
